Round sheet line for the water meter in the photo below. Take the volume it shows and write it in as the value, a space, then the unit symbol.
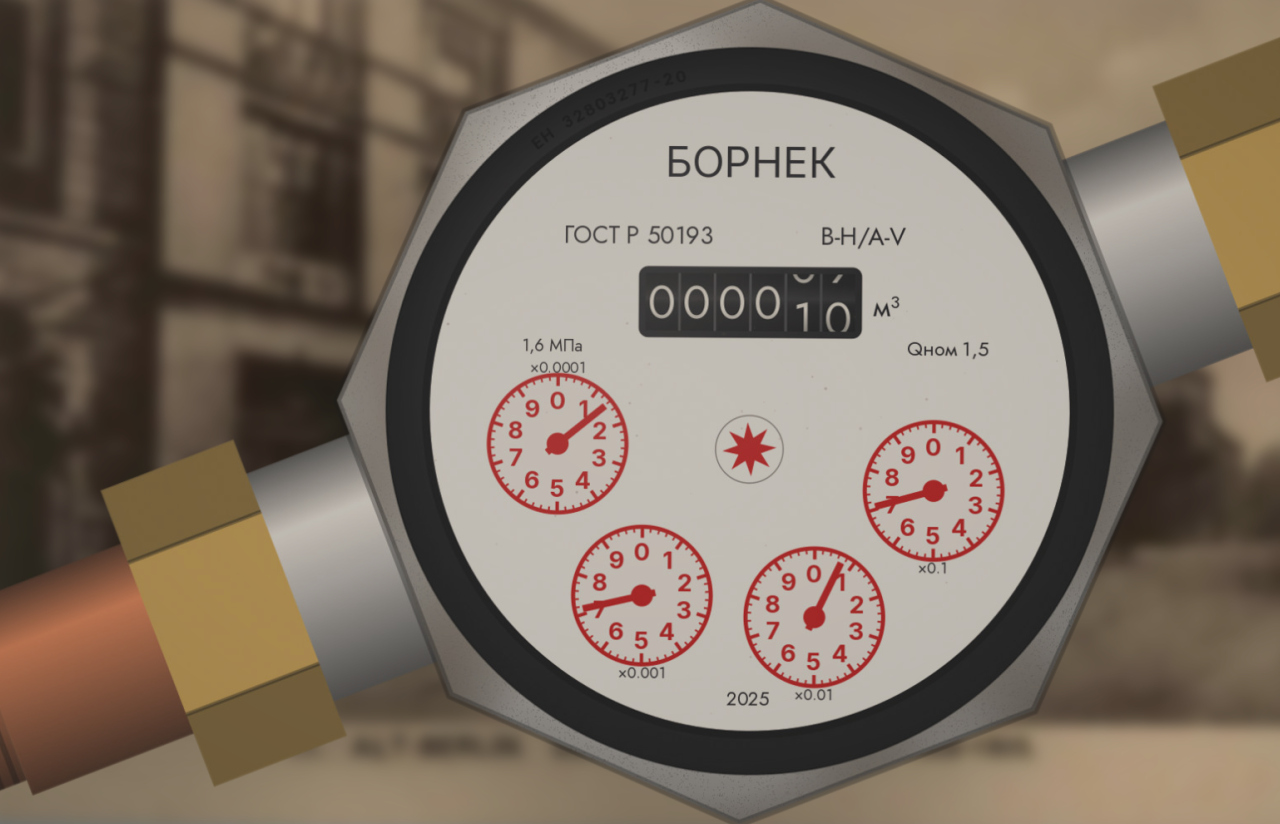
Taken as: 9.7071 m³
